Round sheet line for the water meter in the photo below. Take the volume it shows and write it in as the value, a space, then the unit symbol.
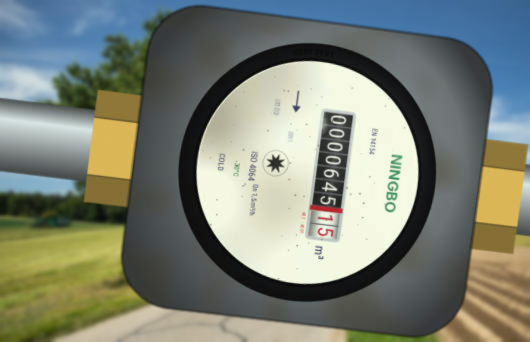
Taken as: 645.15 m³
